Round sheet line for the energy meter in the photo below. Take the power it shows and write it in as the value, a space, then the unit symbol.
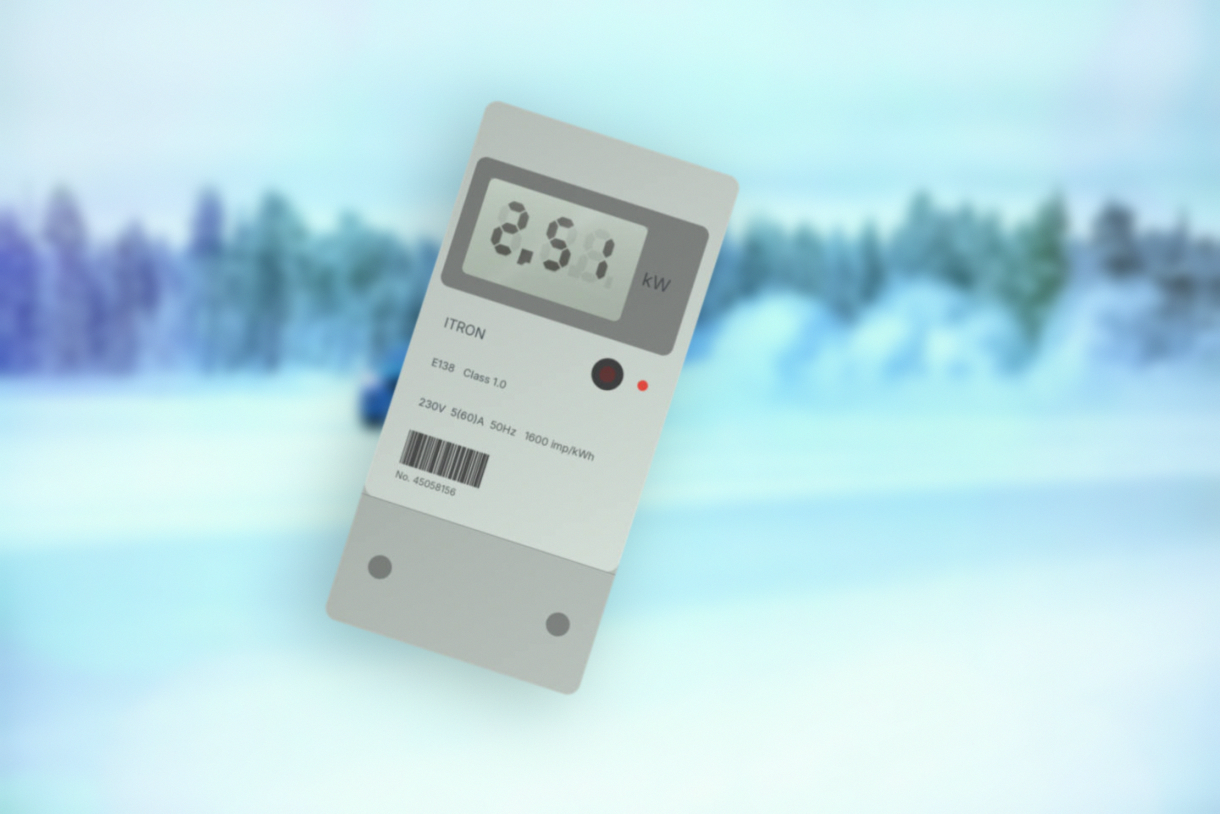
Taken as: 2.51 kW
